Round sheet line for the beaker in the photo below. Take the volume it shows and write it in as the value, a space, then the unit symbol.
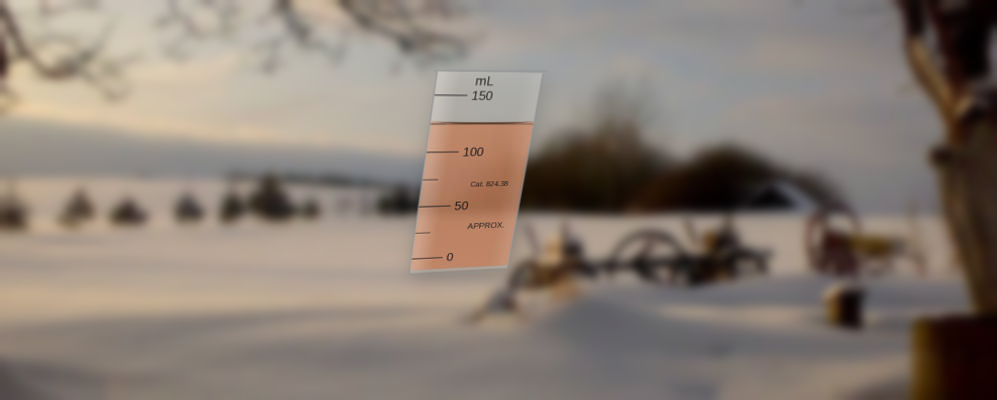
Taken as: 125 mL
